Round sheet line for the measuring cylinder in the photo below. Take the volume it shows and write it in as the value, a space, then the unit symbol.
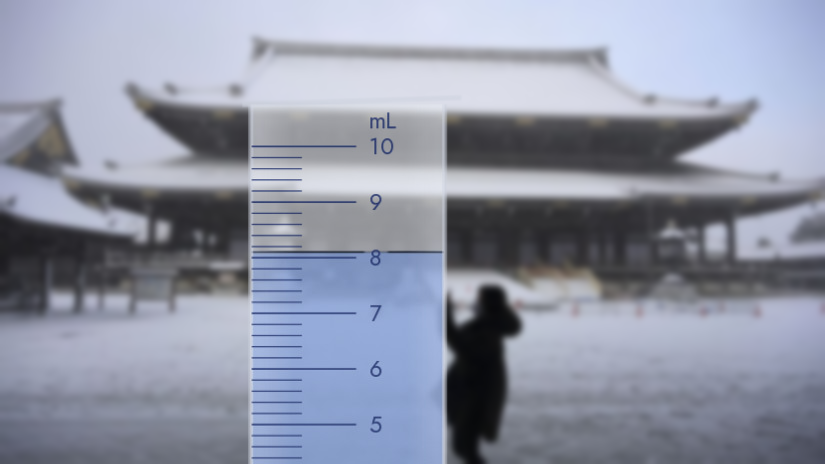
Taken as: 8.1 mL
